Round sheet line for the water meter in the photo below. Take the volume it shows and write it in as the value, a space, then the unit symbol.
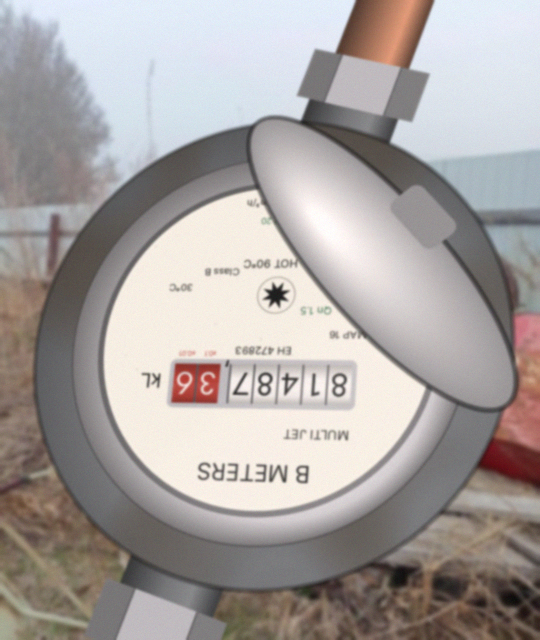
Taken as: 81487.36 kL
